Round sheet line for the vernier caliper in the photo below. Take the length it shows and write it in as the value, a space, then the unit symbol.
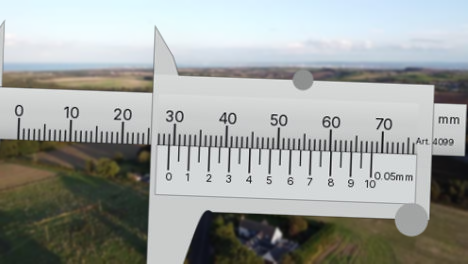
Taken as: 29.0 mm
